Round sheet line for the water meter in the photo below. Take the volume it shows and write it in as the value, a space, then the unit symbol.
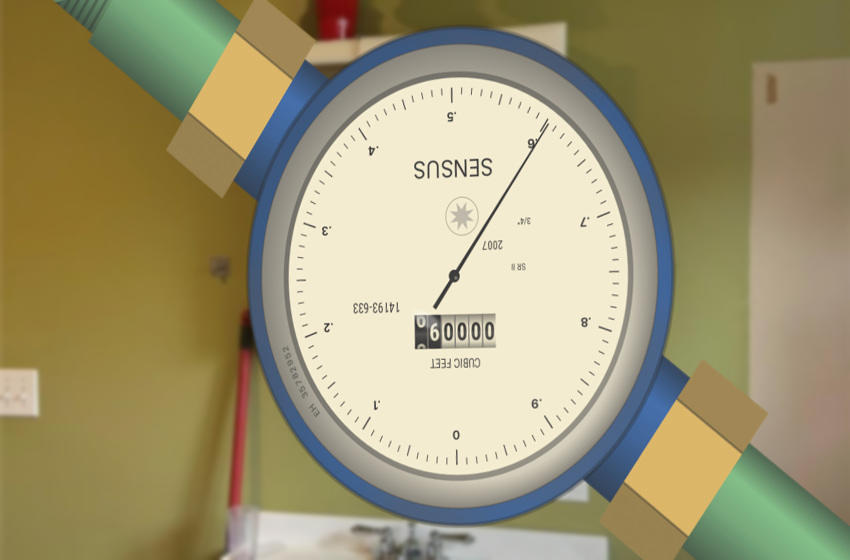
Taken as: 98.60 ft³
